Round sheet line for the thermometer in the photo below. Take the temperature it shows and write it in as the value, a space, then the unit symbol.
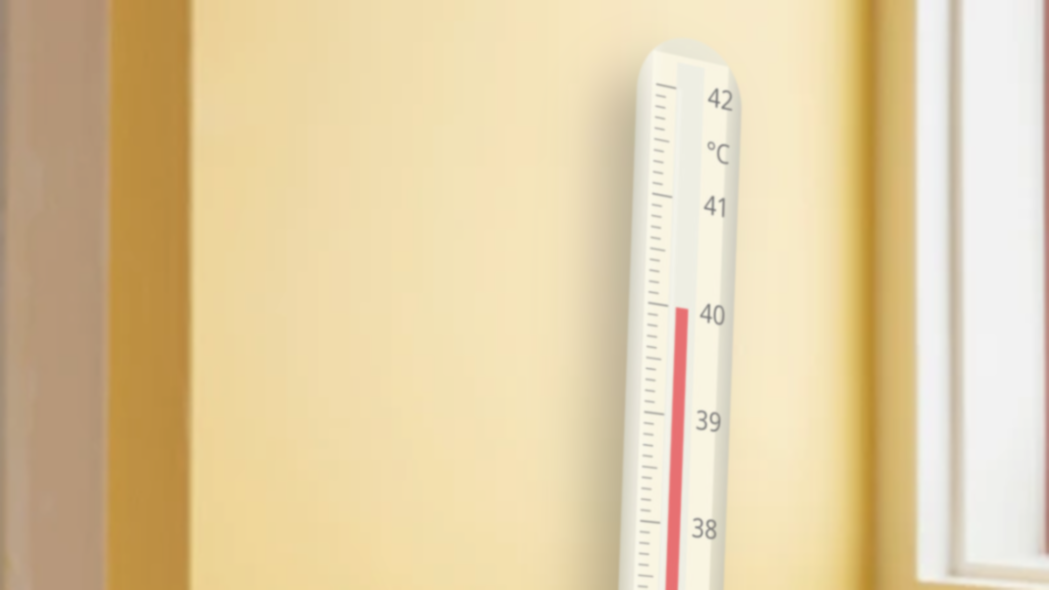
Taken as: 40 °C
